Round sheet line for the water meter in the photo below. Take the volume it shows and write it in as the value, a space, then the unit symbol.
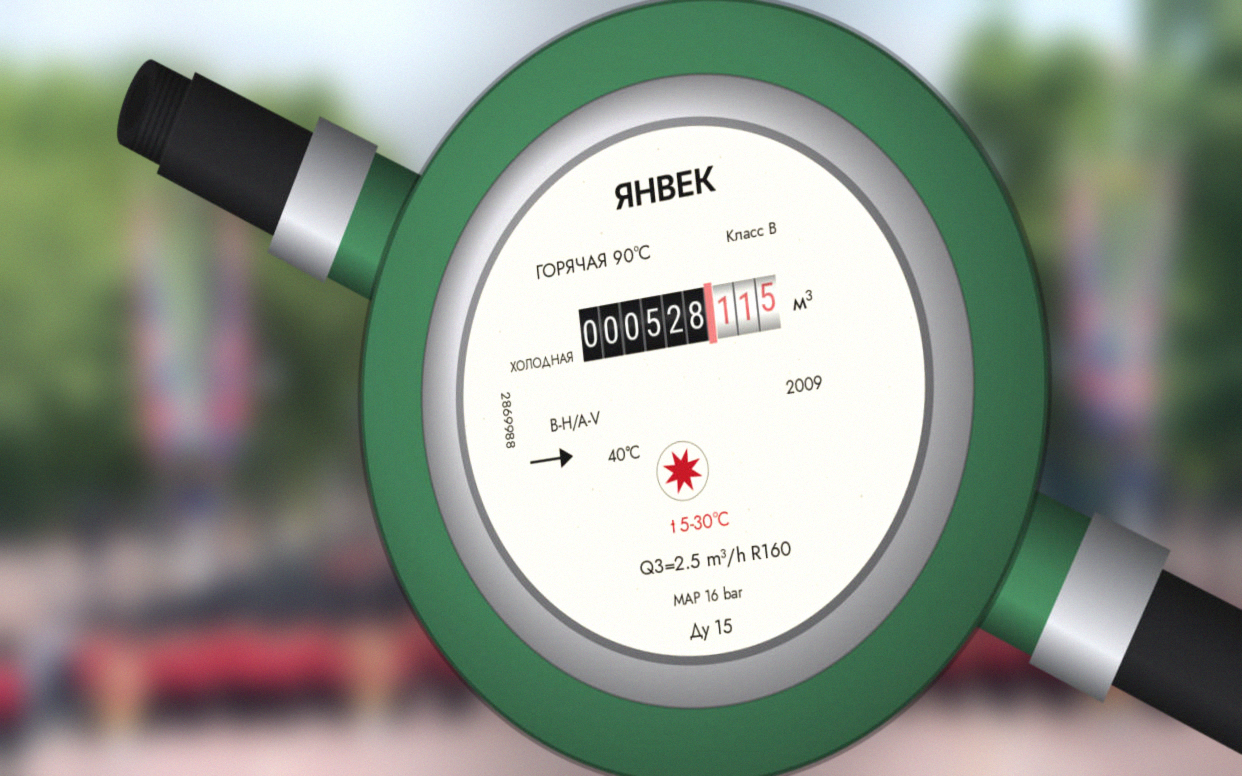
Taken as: 528.115 m³
